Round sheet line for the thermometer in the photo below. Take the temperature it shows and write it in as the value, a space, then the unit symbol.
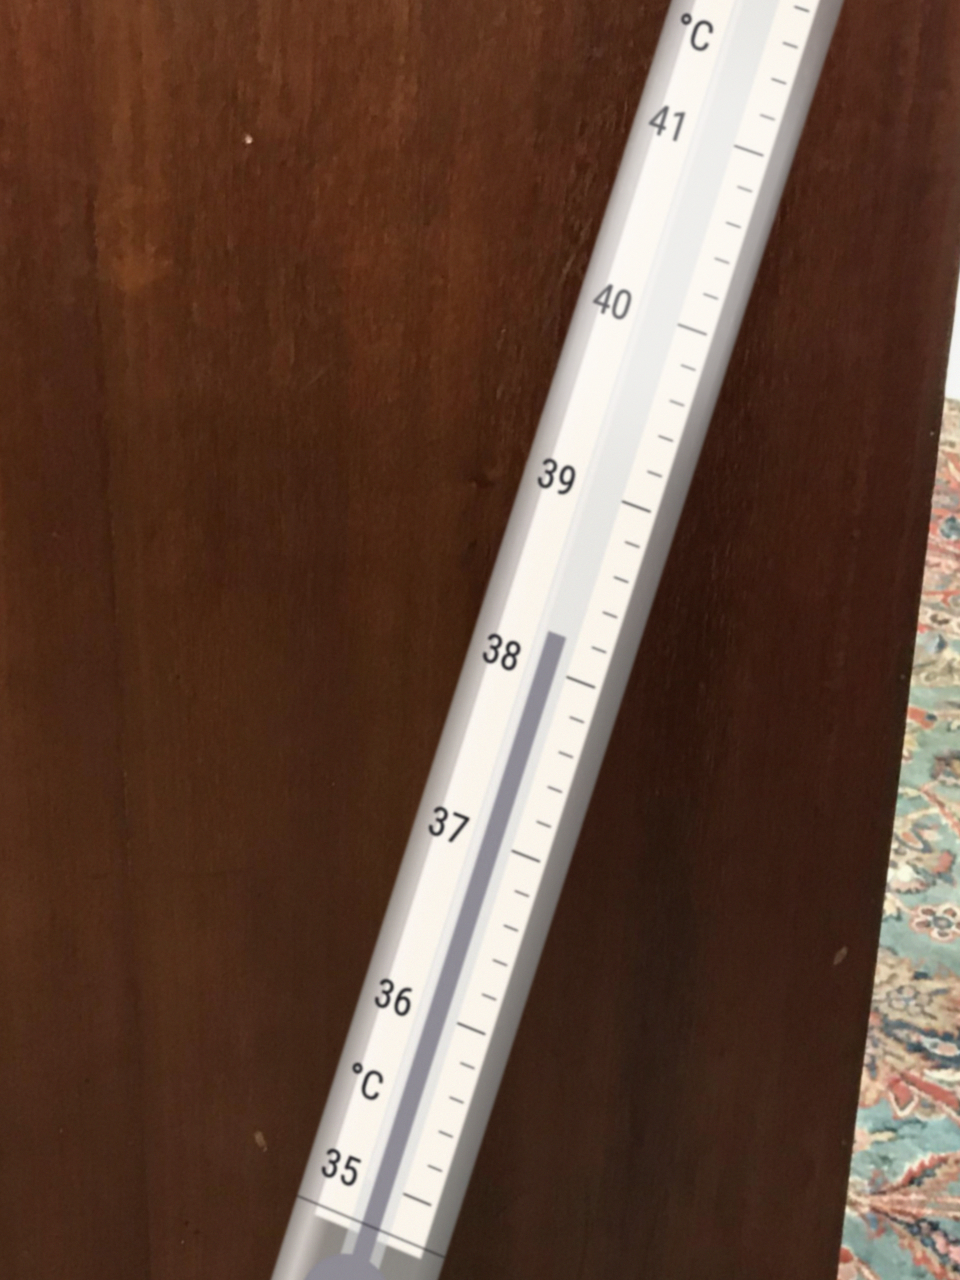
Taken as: 38.2 °C
